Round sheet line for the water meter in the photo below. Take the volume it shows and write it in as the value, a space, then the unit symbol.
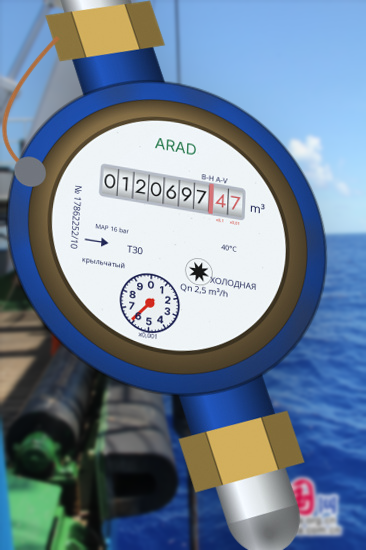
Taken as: 120697.476 m³
